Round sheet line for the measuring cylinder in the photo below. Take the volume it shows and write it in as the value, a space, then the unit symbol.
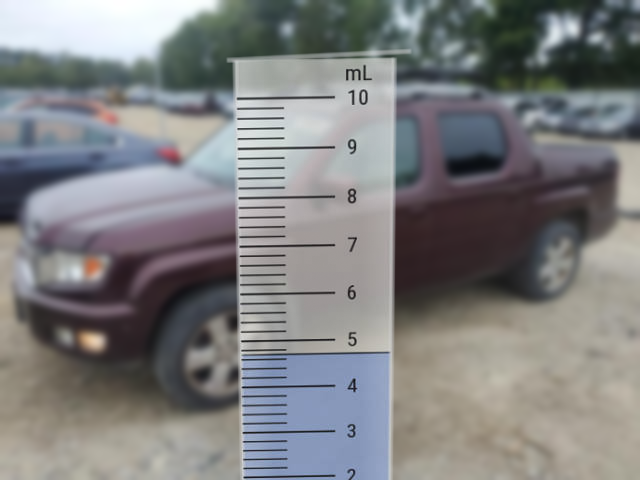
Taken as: 4.7 mL
